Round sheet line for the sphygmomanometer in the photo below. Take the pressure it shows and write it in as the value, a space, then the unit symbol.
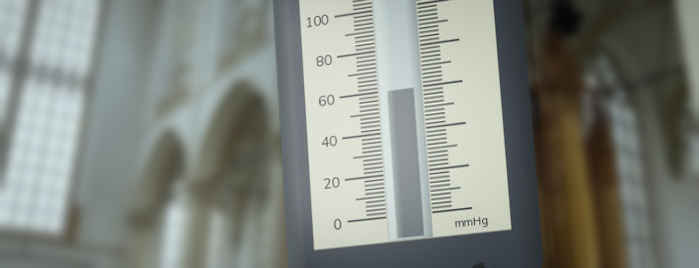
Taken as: 60 mmHg
